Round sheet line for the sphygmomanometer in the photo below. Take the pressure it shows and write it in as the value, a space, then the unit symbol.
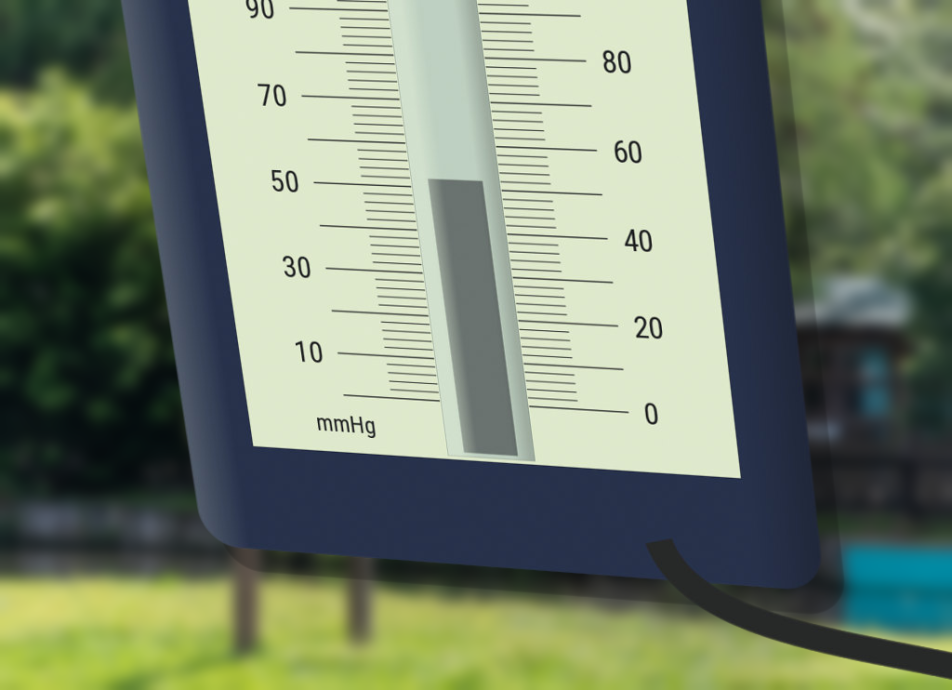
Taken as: 52 mmHg
